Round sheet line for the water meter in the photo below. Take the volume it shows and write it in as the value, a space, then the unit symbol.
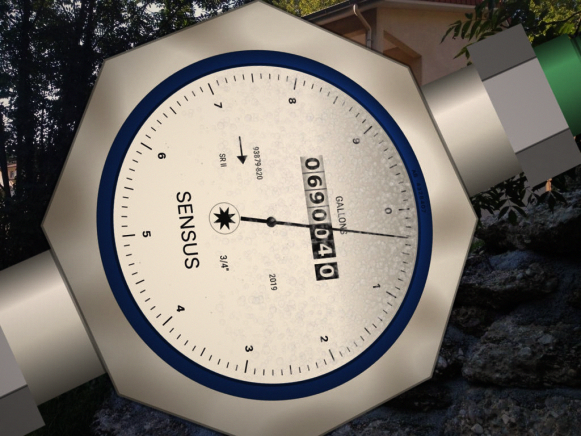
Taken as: 690040.3 gal
